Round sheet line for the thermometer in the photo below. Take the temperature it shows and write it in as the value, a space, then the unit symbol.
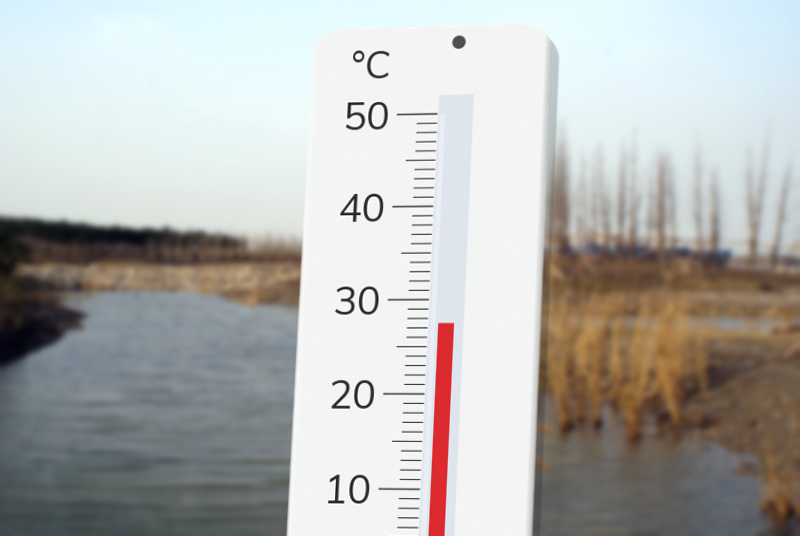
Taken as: 27.5 °C
